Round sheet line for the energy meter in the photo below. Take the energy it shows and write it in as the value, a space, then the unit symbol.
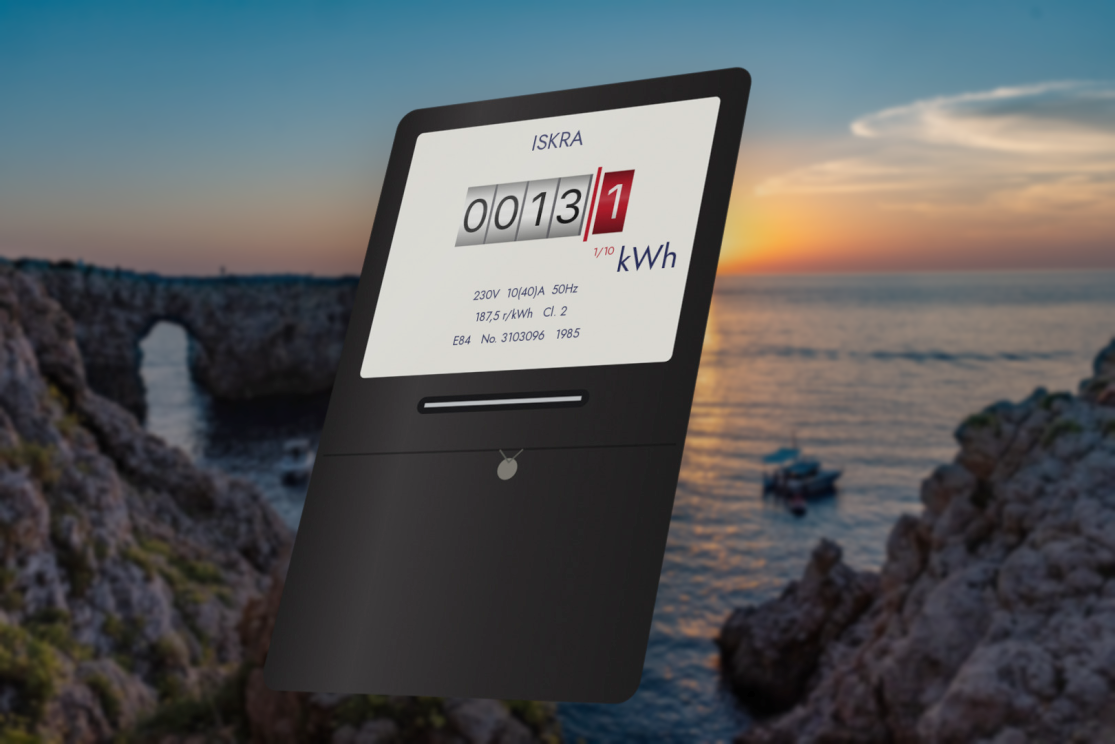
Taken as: 13.1 kWh
